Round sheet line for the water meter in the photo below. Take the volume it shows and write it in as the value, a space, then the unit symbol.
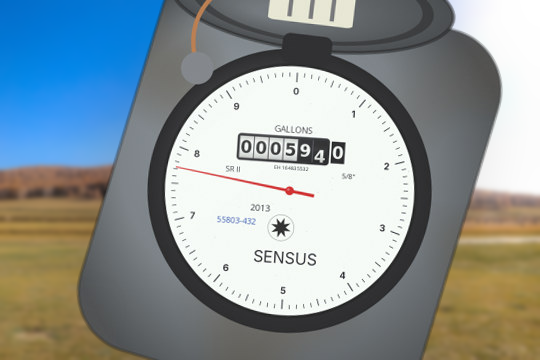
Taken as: 5937.7 gal
